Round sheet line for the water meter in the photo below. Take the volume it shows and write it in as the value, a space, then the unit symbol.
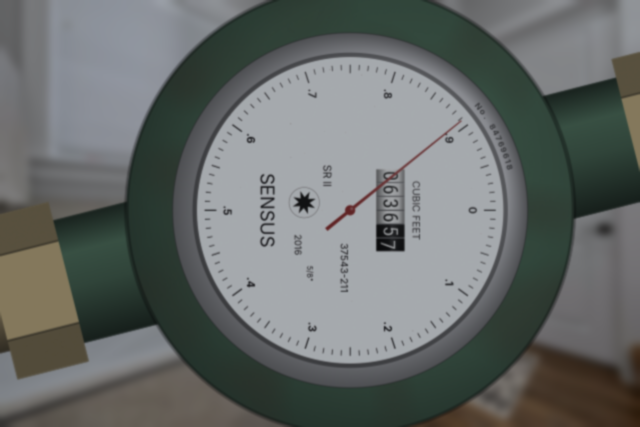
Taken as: 63656.89 ft³
